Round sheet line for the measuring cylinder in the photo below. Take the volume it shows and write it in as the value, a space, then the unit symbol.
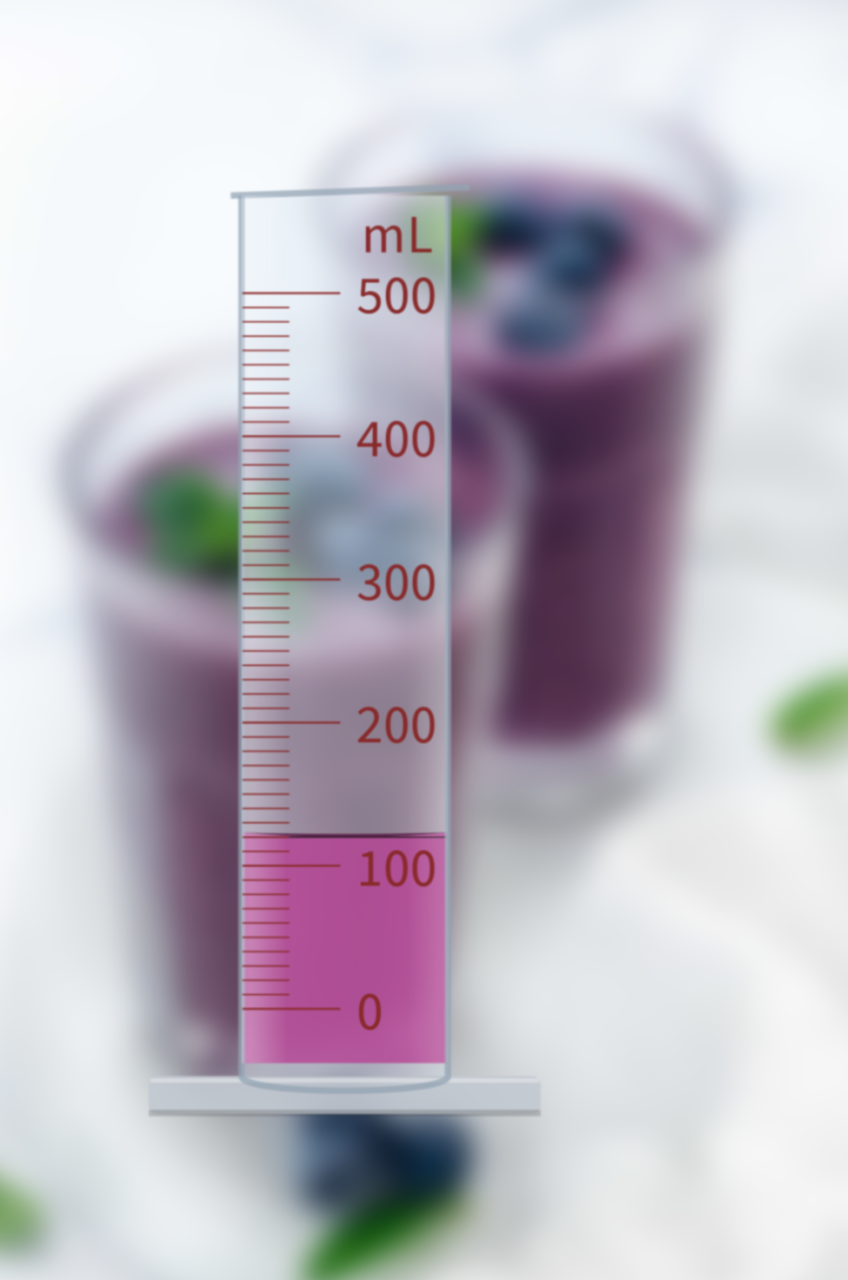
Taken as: 120 mL
